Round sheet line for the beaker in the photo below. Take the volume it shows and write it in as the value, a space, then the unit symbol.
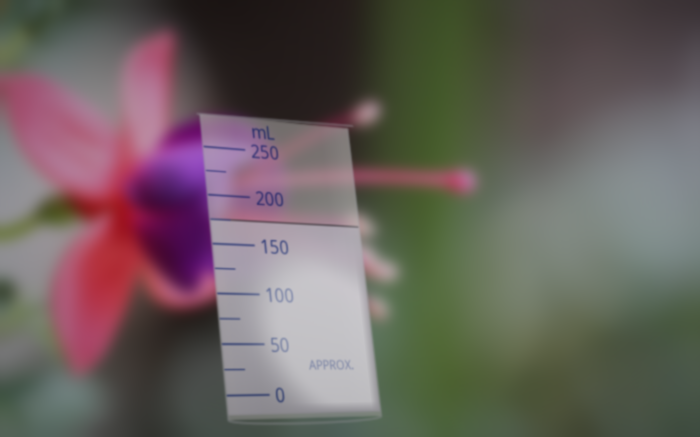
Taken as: 175 mL
